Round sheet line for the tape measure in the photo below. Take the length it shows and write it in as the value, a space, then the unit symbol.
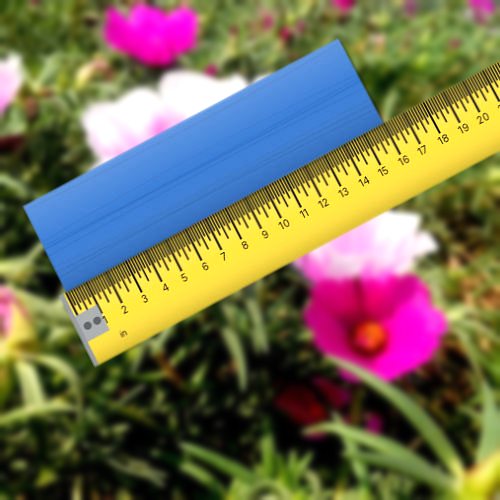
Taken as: 16 in
